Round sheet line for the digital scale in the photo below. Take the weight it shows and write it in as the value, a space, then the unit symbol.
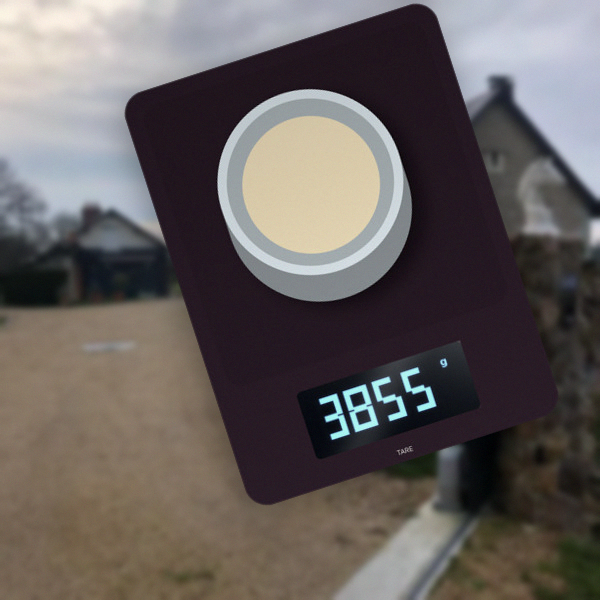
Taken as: 3855 g
